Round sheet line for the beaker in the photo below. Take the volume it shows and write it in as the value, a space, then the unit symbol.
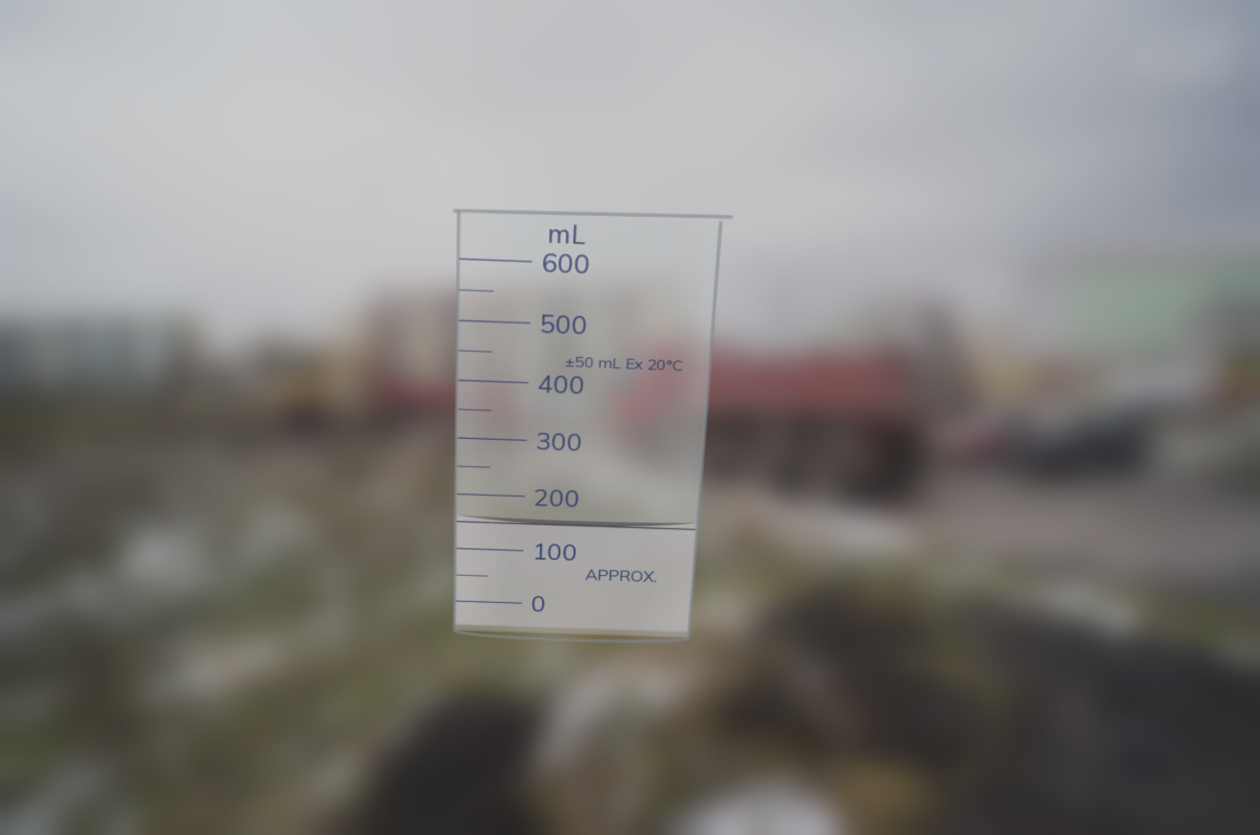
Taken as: 150 mL
